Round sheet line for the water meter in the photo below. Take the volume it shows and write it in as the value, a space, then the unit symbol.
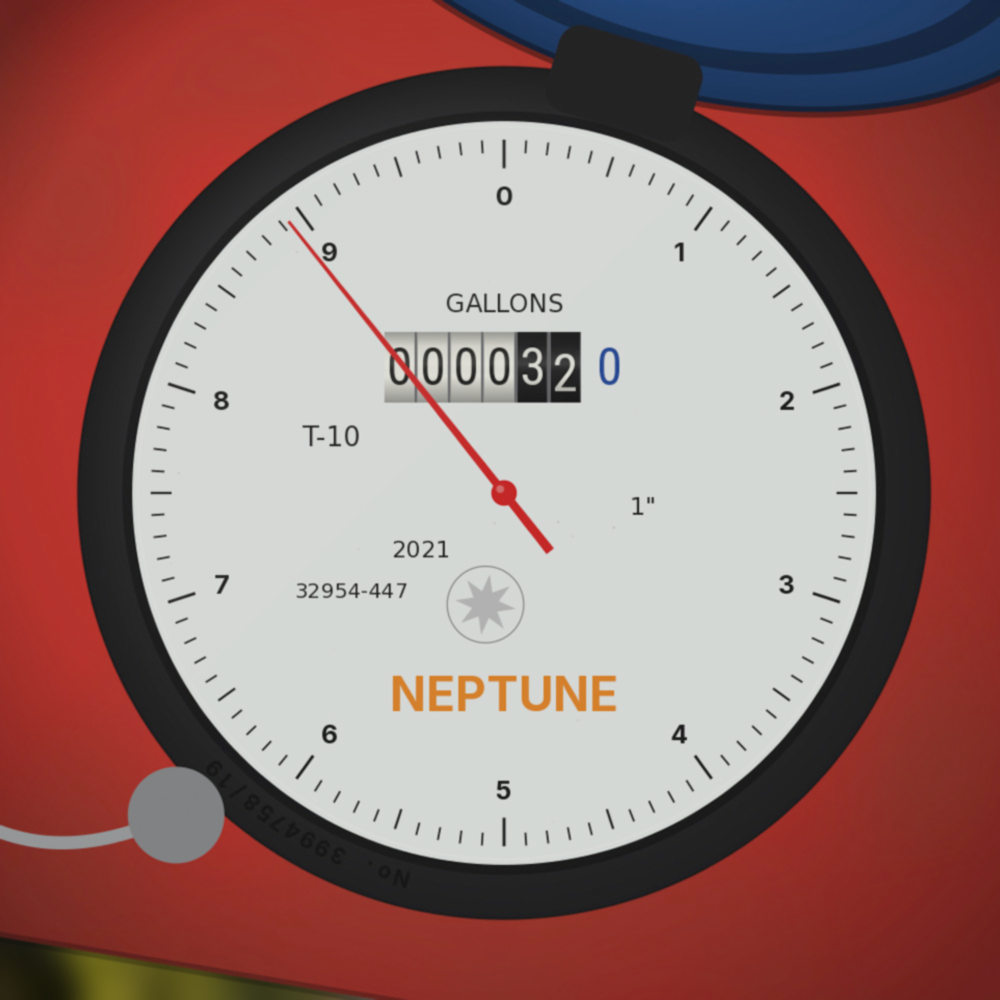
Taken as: 318.9 gal
